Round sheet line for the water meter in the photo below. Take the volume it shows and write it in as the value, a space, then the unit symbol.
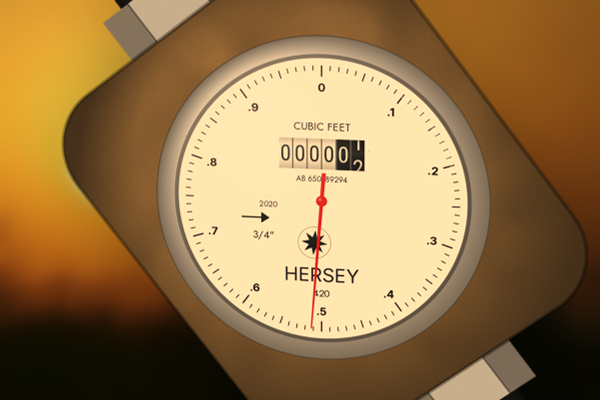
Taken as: 1.51 ft³
